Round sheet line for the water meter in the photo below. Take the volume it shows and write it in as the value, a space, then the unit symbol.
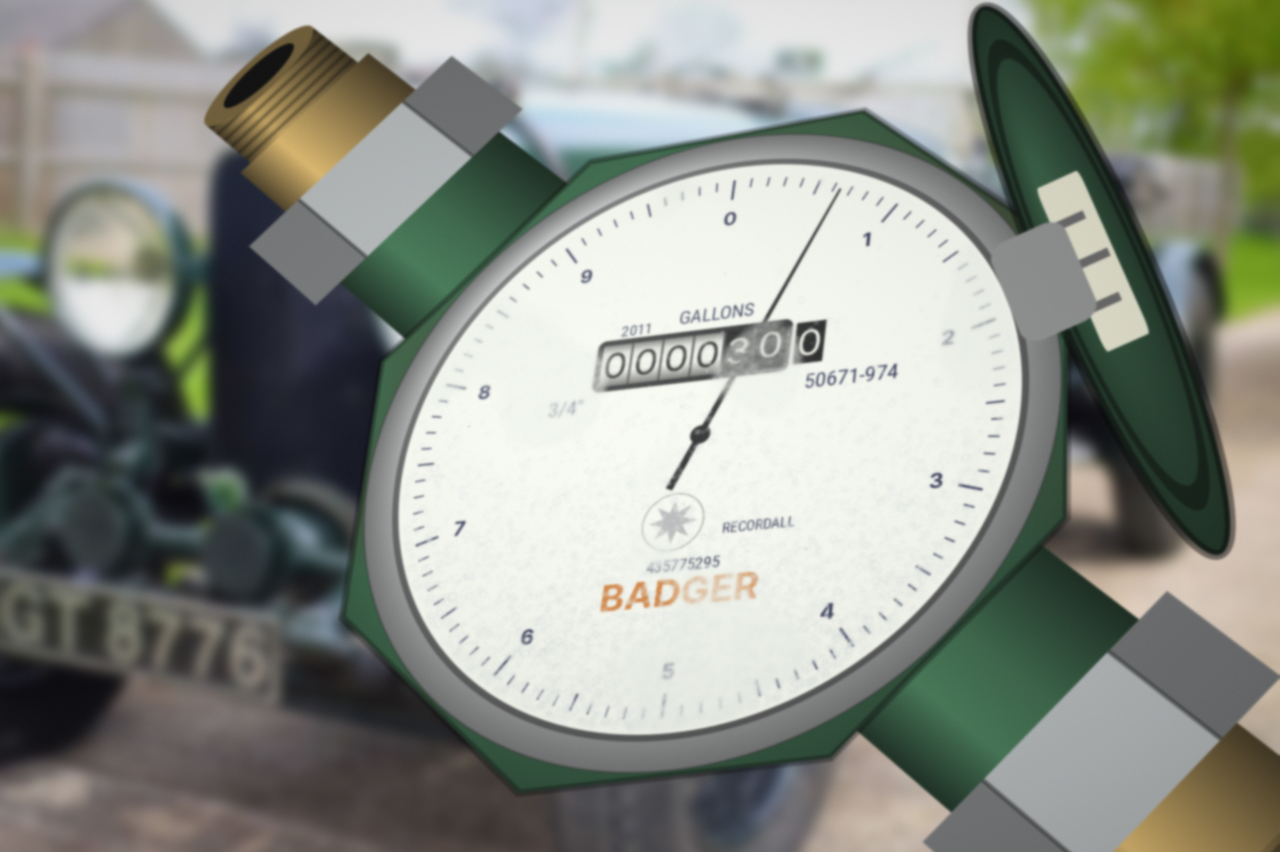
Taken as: 300.6 gal
